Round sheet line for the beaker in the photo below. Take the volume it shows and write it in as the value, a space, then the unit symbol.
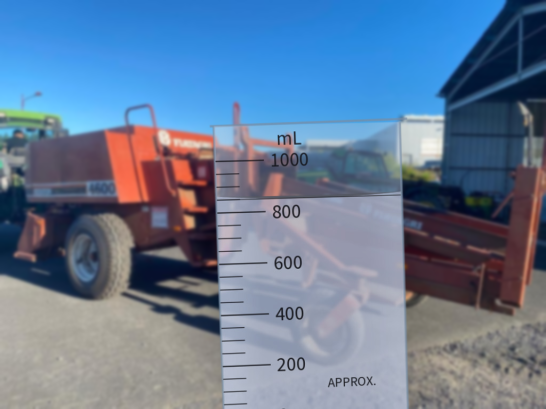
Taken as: 850 mL
